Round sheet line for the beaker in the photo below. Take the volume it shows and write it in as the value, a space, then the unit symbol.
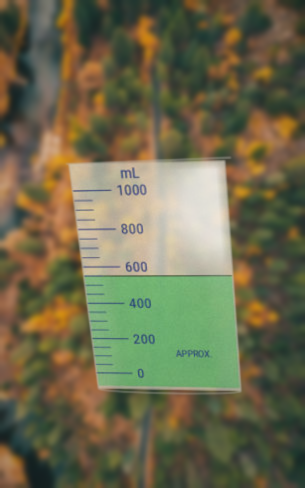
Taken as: 550 mL
